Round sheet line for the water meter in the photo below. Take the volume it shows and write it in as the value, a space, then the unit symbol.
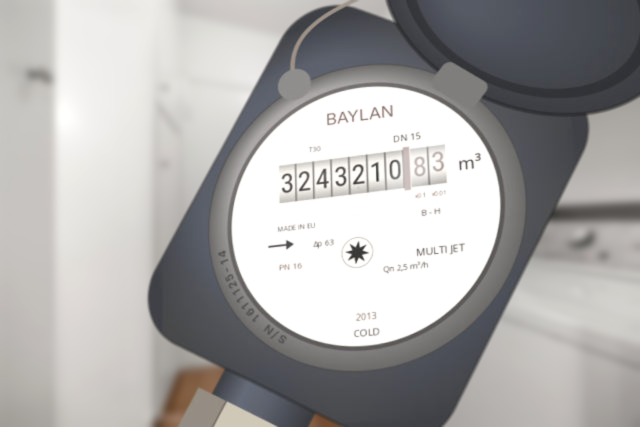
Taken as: 3243210.83 m³
